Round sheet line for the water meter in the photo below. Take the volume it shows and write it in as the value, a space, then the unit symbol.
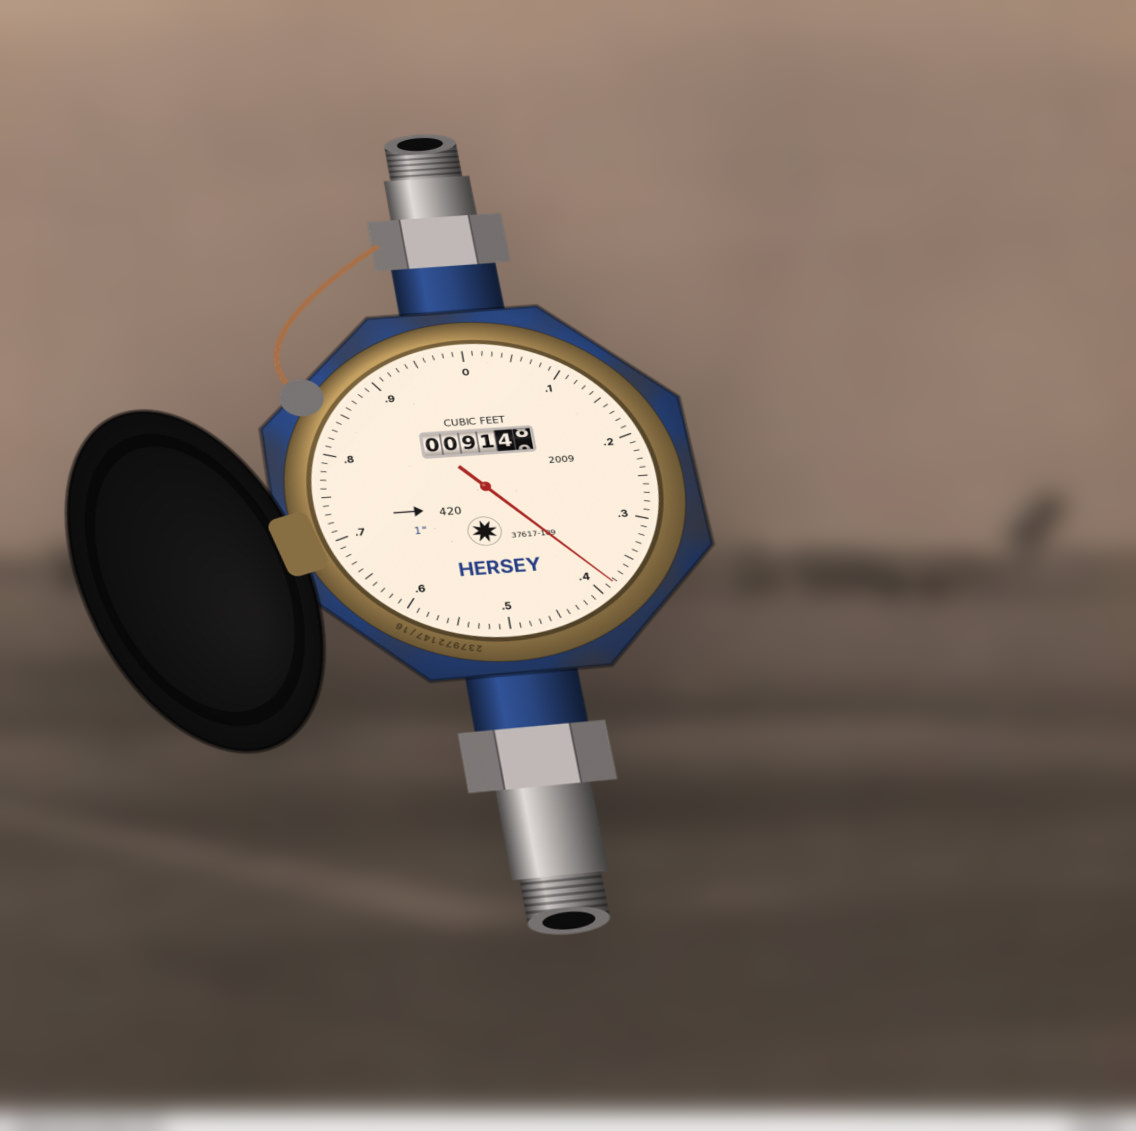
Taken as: 9148.38 ft³
